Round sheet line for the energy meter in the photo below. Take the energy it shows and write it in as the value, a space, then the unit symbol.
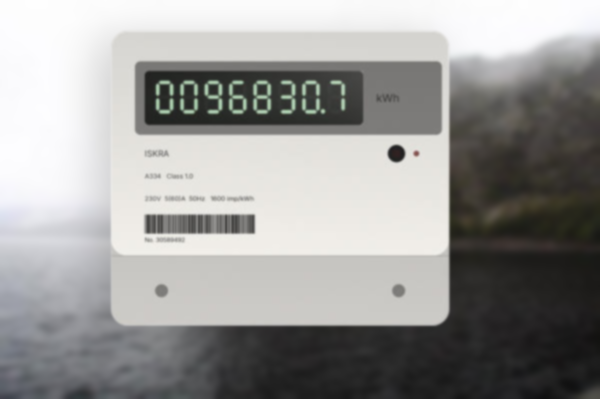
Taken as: 96830.7 kWh
